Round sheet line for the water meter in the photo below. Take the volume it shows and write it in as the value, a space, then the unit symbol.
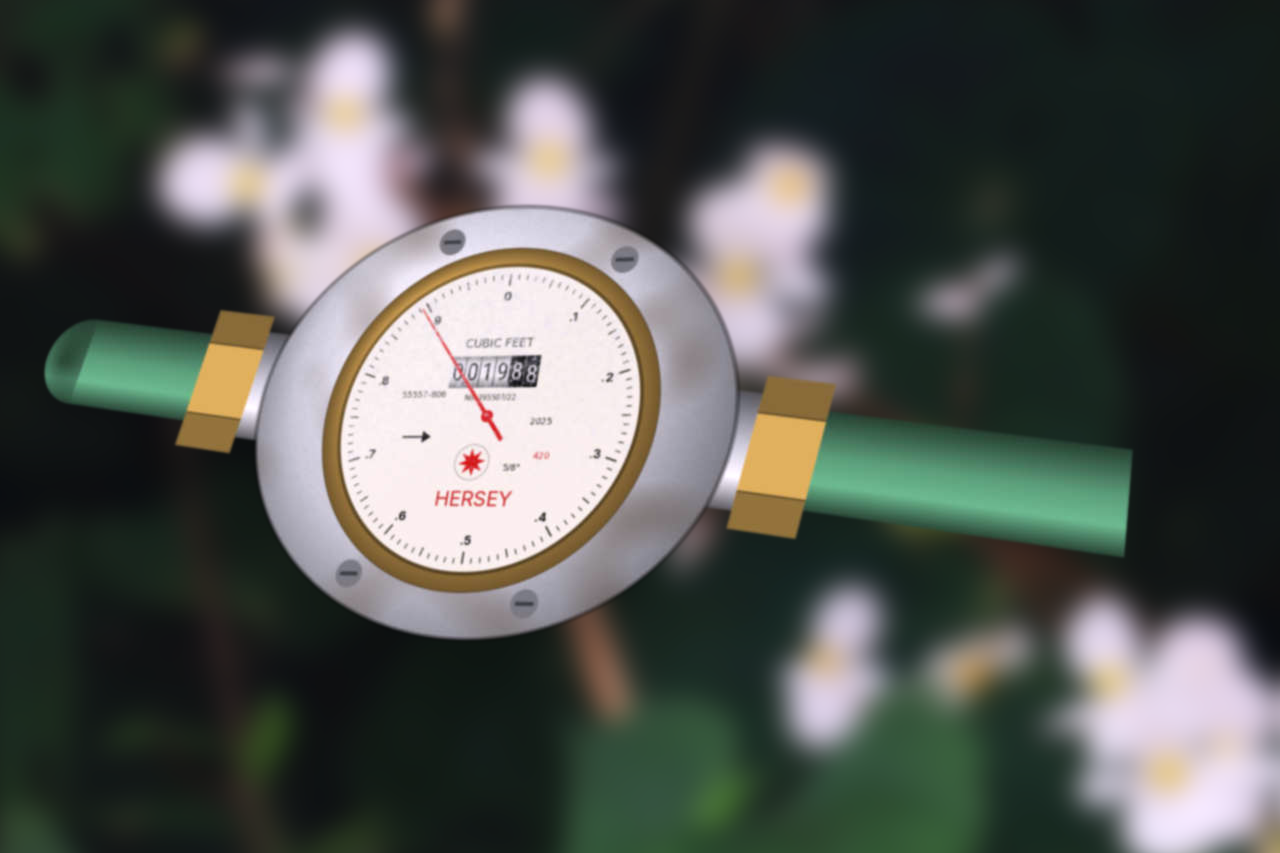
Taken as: 1987.89 ft³
